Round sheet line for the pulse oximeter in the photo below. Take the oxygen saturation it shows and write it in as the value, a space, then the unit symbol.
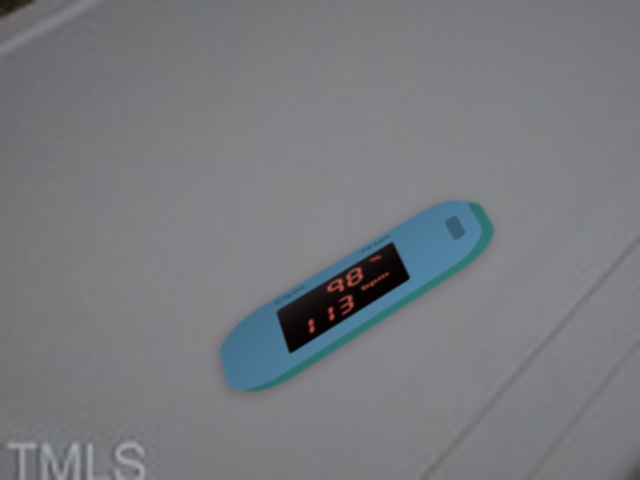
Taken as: 98 %
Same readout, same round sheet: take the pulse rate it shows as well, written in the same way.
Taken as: 113 bpm
